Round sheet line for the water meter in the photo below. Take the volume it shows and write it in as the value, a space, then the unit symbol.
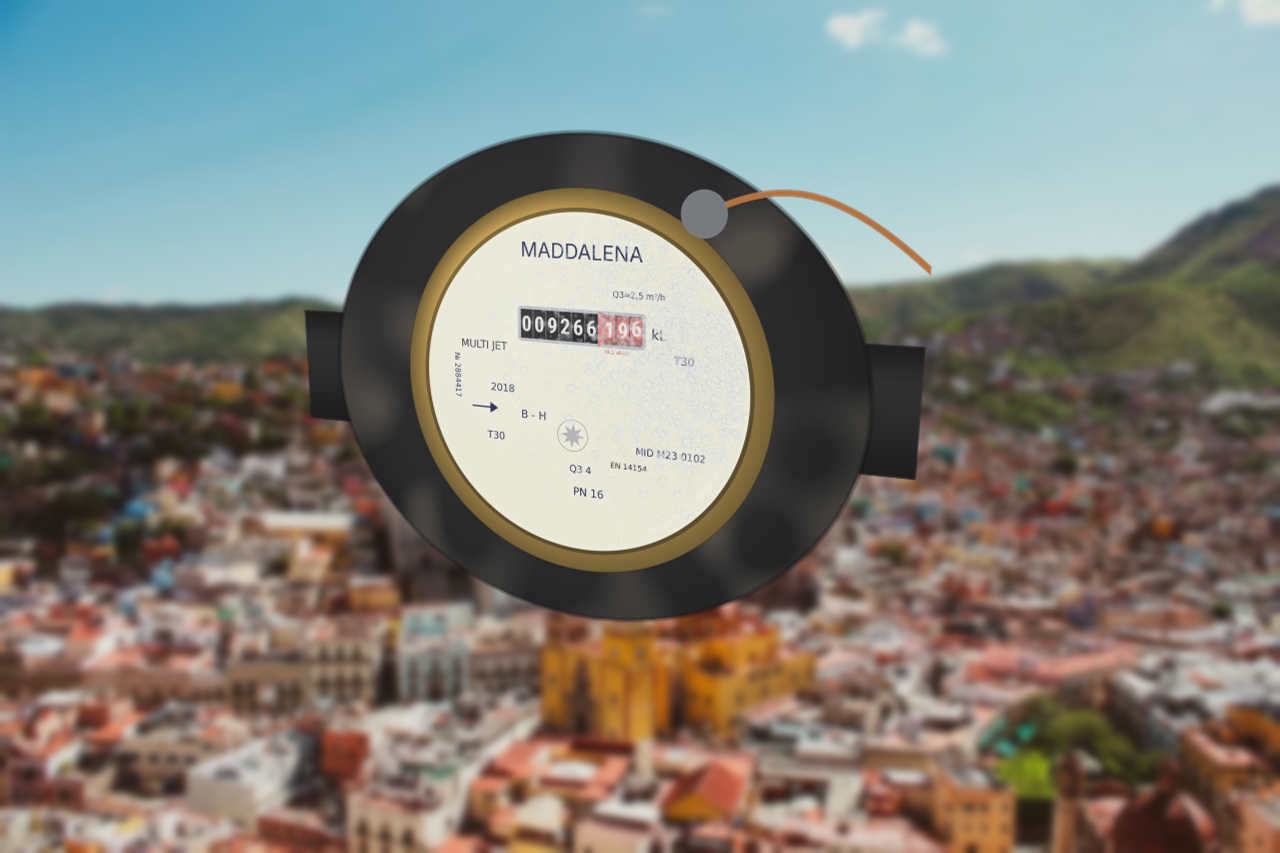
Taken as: 9266.196 kL
